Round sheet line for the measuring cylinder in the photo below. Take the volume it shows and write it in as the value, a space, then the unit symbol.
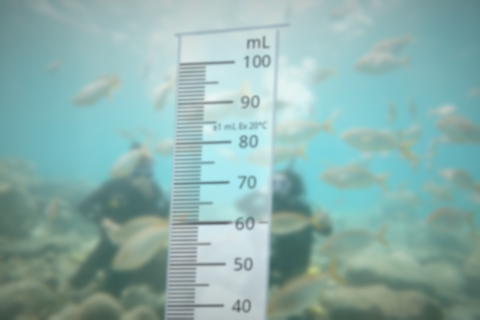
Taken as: 60 mL
